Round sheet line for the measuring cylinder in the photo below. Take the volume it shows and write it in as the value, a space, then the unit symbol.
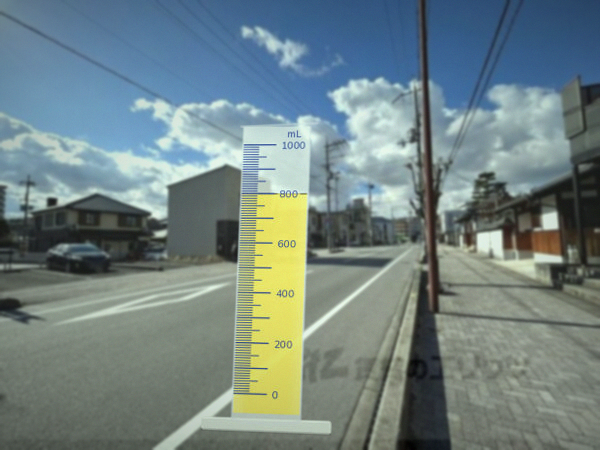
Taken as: 800 mL
